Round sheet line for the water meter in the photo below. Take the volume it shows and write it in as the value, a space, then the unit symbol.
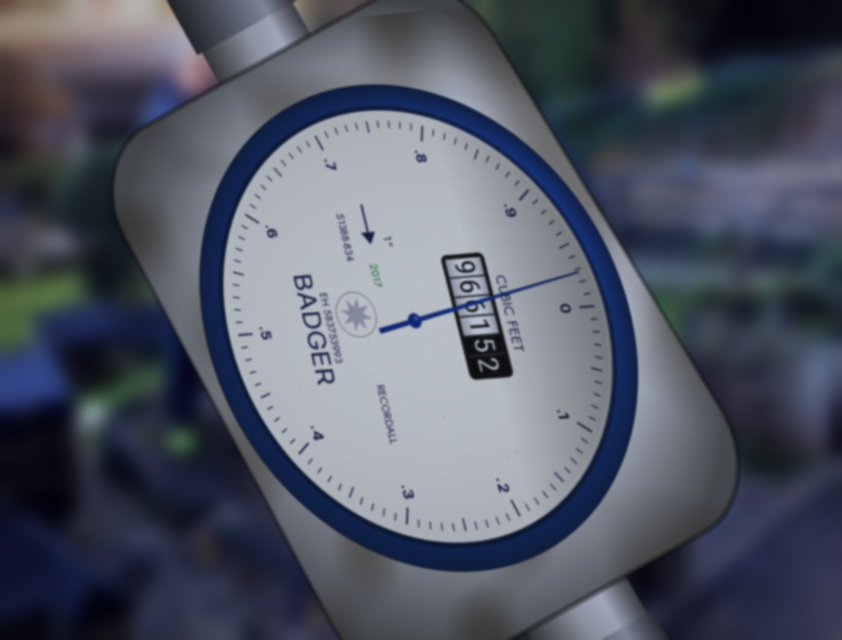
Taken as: 966151.97 ft³
